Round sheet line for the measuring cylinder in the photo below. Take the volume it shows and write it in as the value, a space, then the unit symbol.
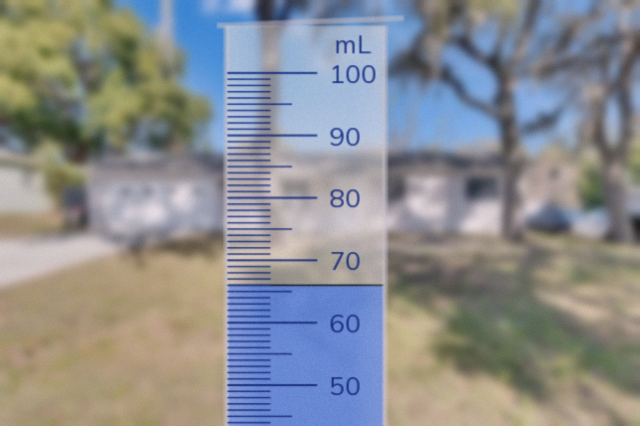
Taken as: 66 mL
